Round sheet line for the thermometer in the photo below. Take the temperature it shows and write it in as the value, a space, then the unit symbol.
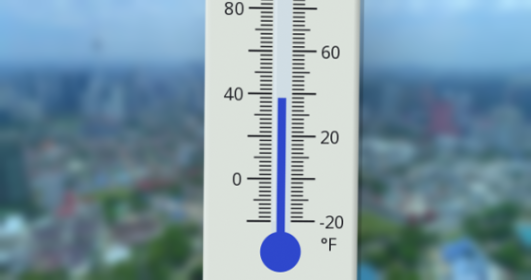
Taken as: 38 °F
